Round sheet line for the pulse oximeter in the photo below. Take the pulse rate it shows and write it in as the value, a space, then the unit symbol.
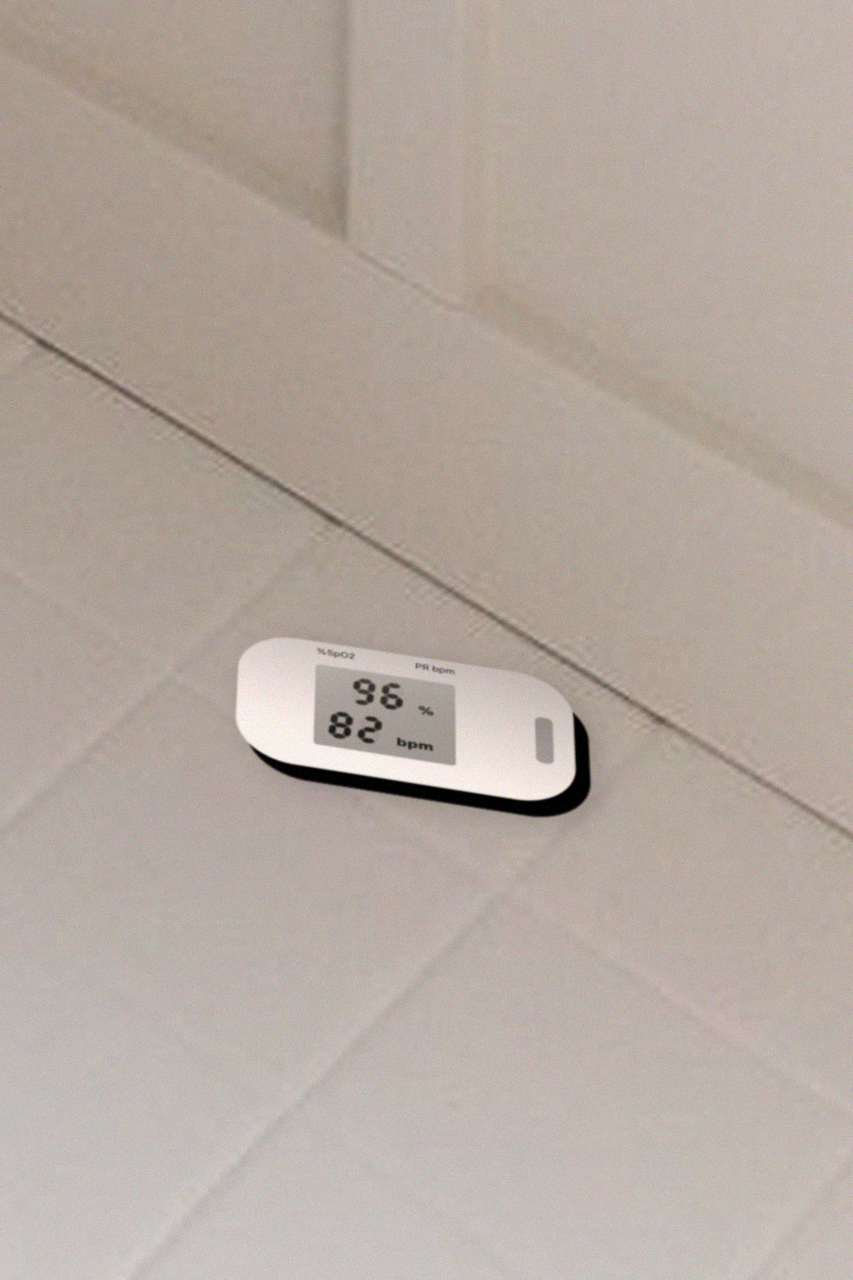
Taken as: 82 bpm
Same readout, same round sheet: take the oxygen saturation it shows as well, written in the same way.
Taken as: 96 %
